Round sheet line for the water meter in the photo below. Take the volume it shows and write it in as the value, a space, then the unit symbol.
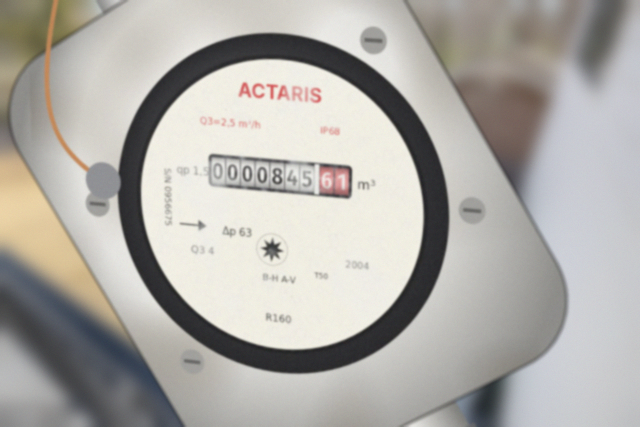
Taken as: 845.61 m³
